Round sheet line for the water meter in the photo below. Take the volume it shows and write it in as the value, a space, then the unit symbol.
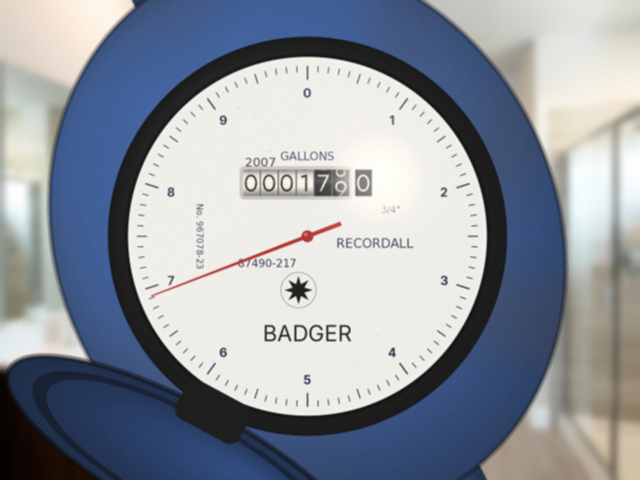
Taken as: 1786.9 gal
